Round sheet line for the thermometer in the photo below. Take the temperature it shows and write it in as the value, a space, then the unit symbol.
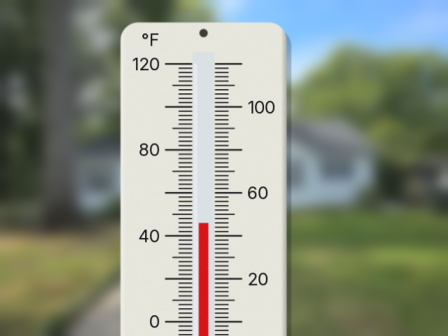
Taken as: 46 °F
